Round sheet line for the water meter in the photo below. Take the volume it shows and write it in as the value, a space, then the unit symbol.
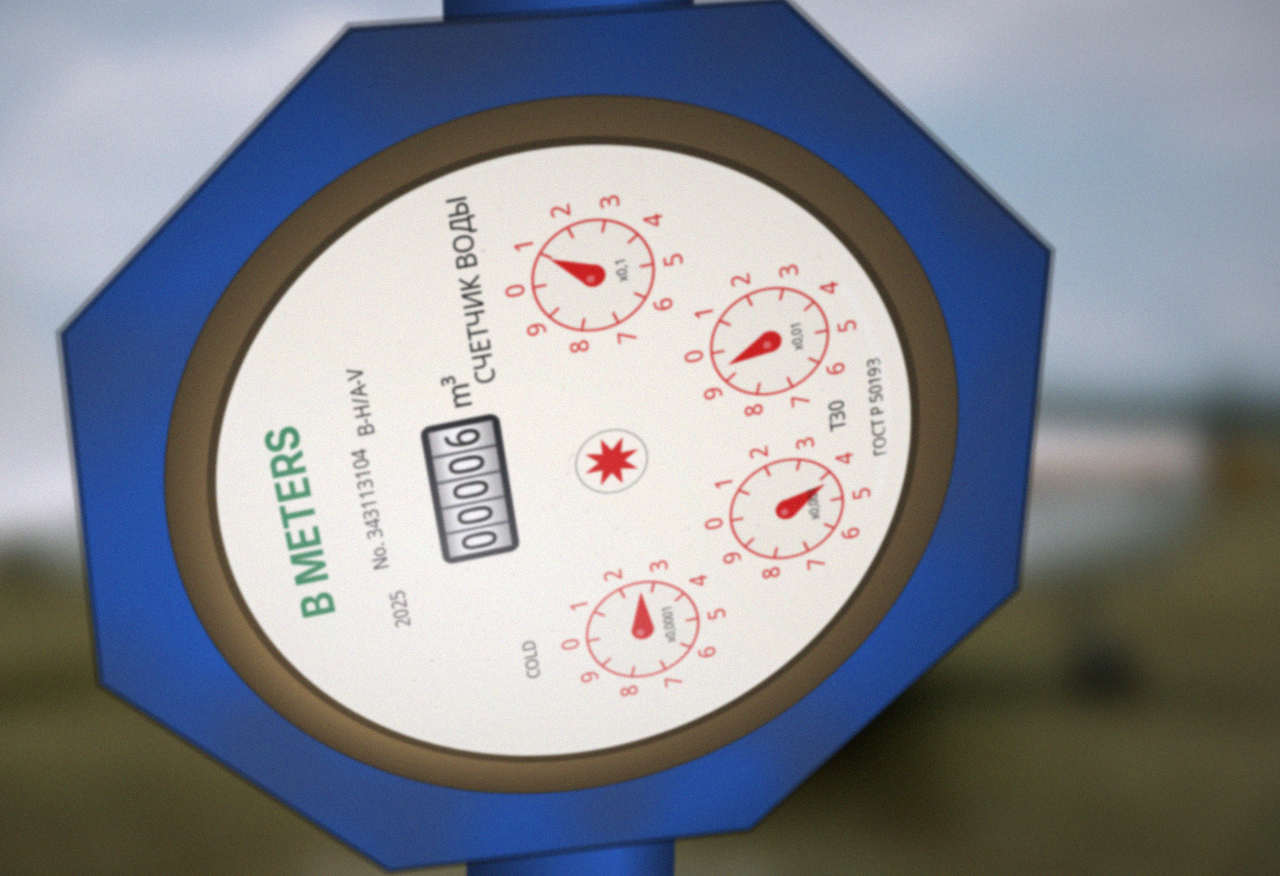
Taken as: 6.0942 m³
